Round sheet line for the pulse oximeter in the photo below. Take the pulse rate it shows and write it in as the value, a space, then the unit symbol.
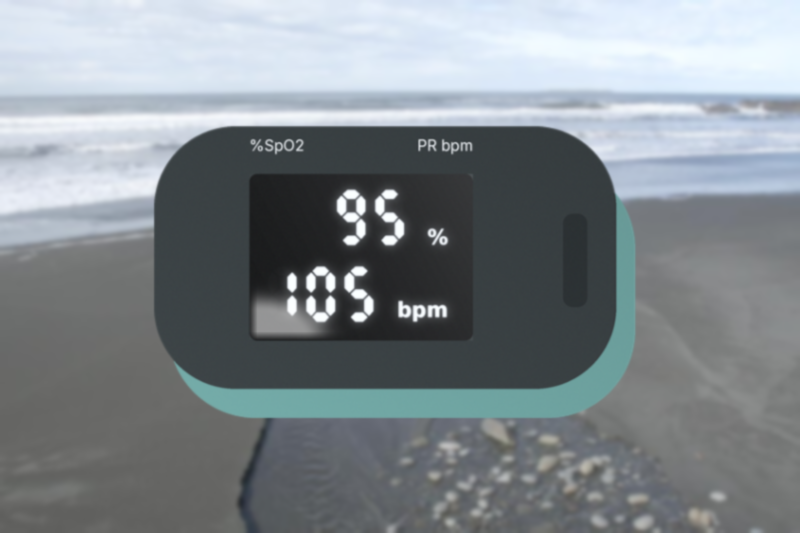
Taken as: 105 bpm
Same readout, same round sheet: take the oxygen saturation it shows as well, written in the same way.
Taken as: 95 %
